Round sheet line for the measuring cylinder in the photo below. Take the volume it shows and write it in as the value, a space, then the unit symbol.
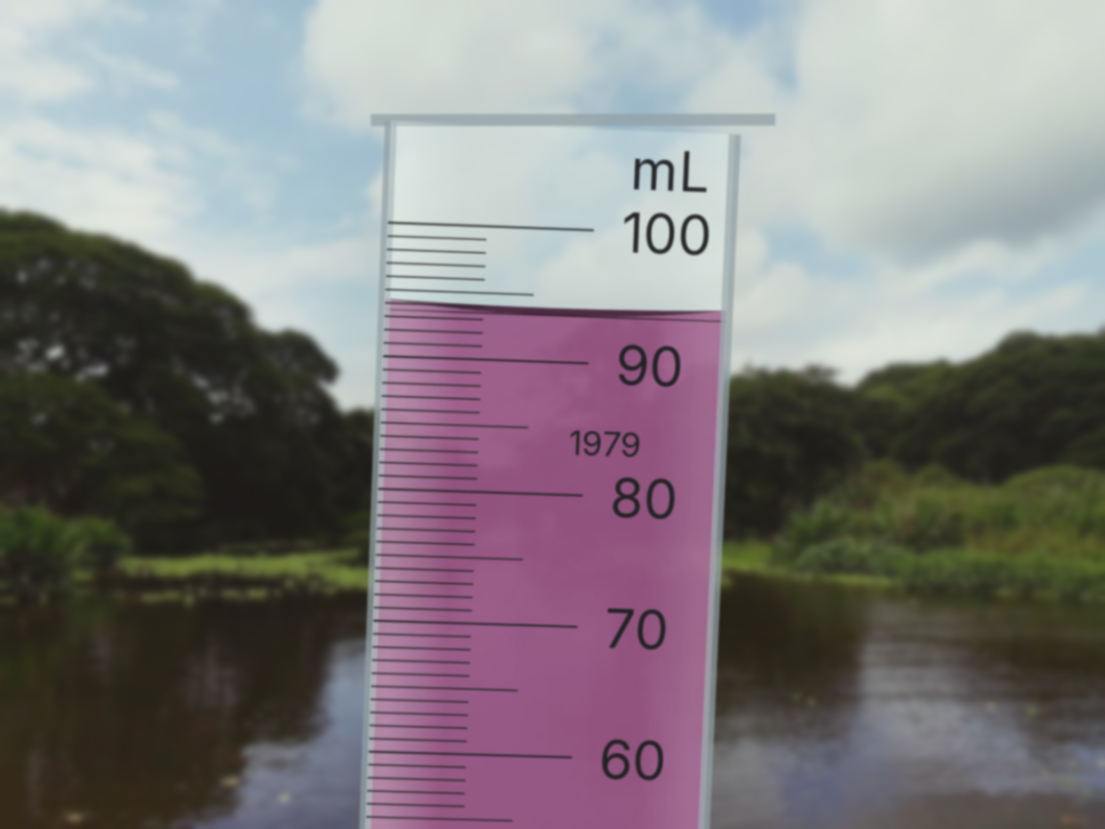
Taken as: 93.5 mL
